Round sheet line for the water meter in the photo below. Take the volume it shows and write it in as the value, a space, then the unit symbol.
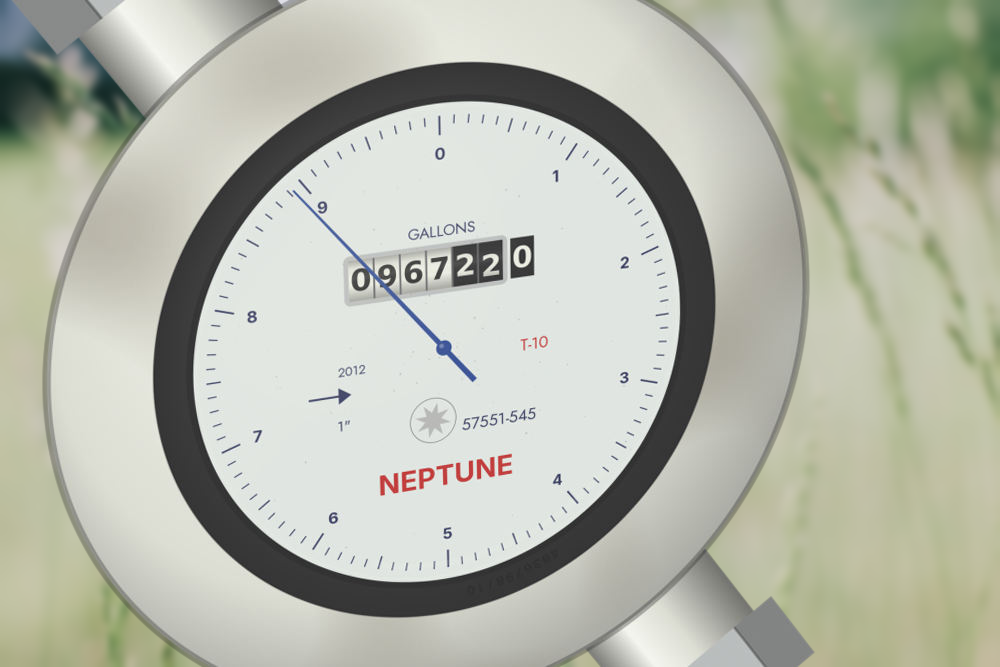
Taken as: 967218.9 gal
